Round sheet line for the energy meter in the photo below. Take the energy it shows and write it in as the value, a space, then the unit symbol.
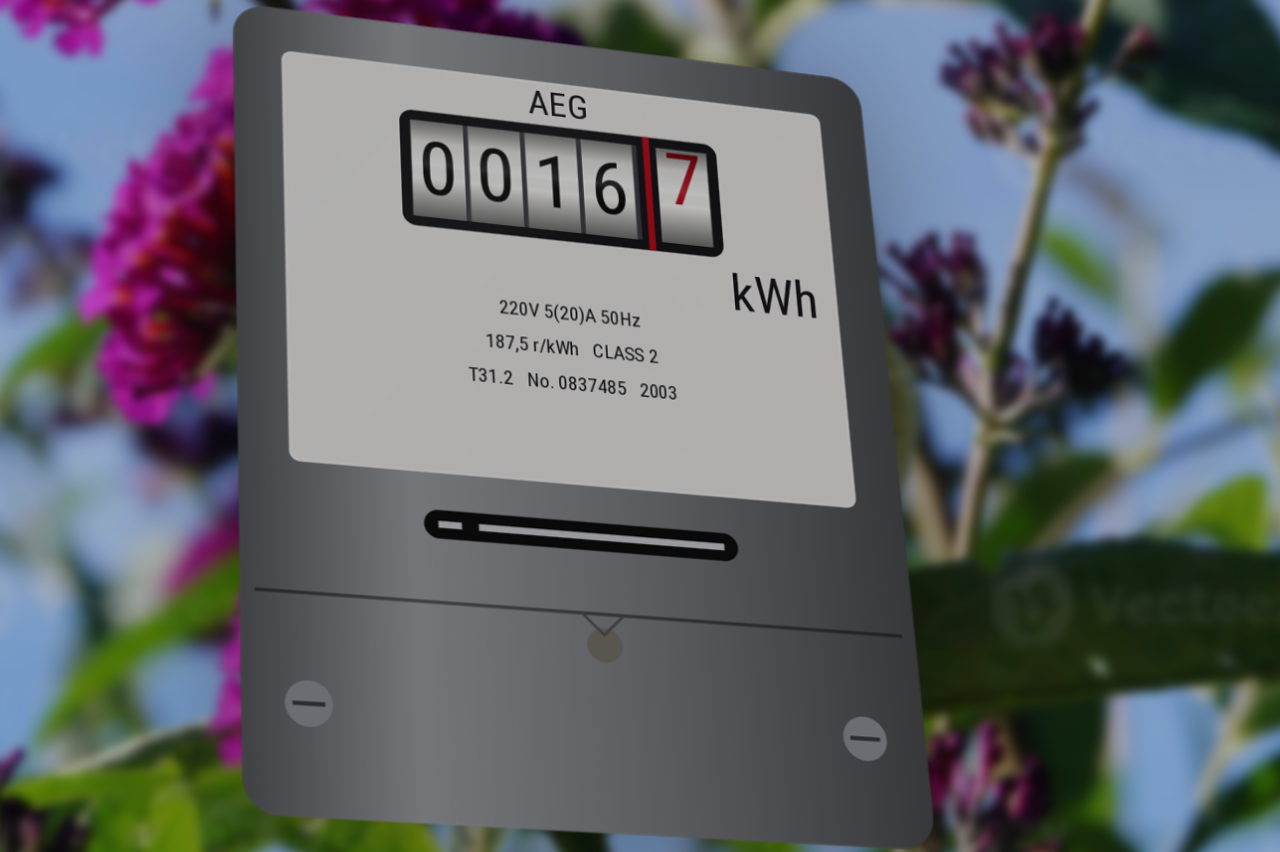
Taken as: 16.7 kWh
